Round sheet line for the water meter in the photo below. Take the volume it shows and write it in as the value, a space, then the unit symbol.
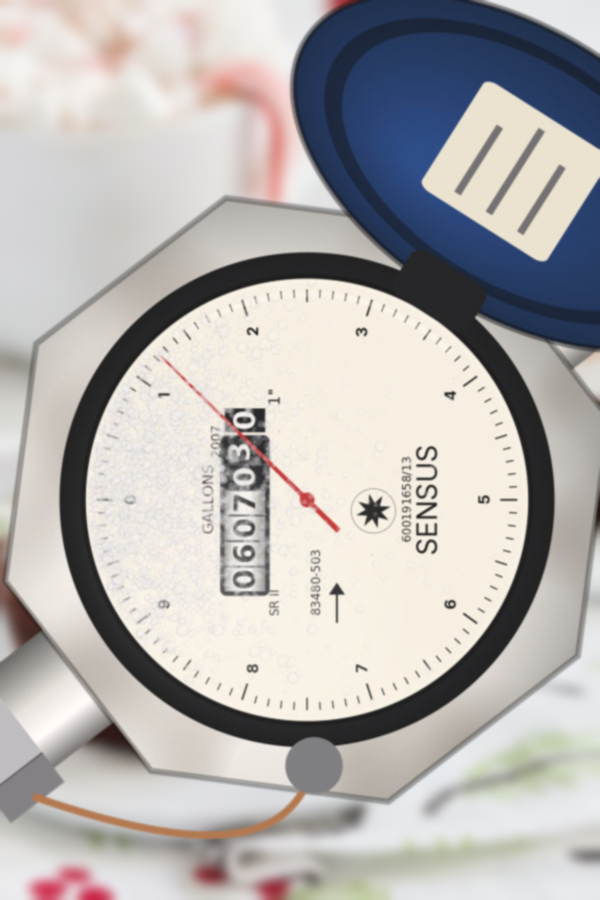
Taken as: 607031.2 gal
